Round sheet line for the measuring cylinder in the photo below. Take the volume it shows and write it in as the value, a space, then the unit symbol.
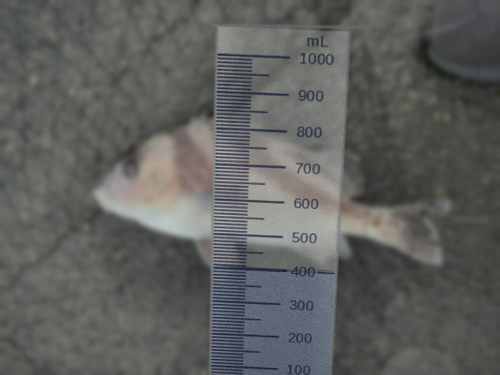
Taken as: 400 mL
